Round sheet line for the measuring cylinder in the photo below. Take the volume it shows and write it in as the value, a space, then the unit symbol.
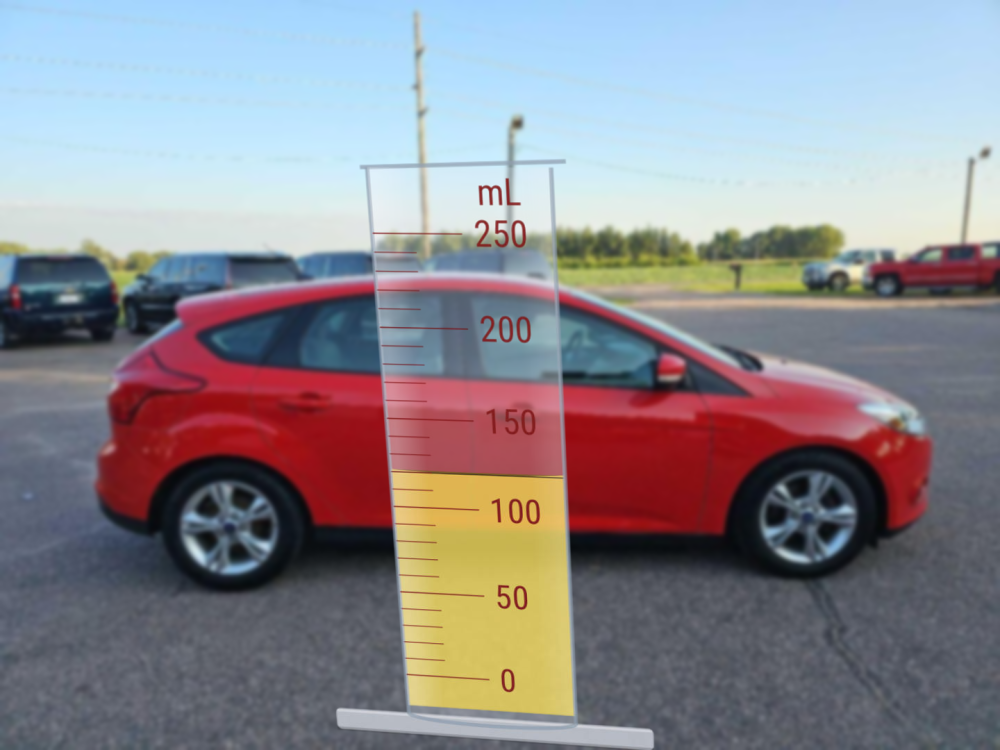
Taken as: 120 mL
